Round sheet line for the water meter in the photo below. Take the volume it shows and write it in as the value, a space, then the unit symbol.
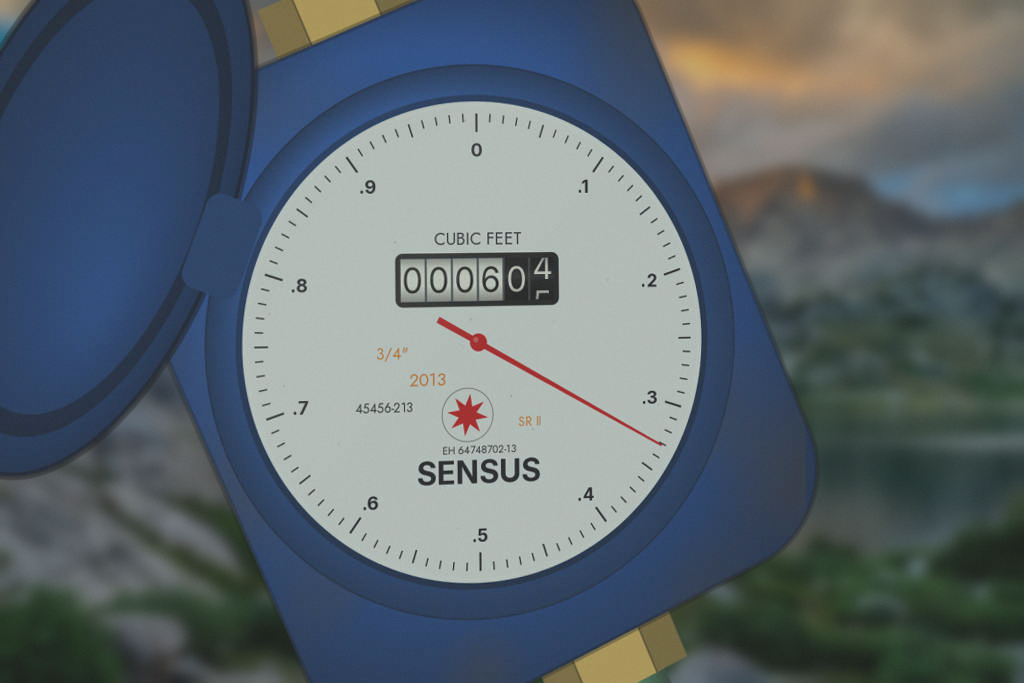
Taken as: 604.33 ft³
